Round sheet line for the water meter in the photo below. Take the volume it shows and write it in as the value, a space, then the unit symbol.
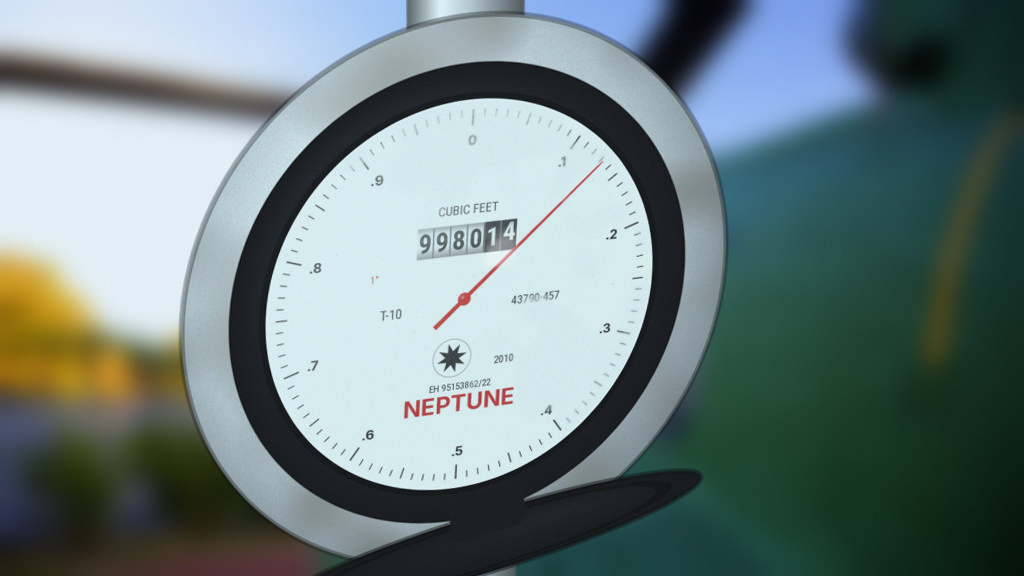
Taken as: 998014.13 ft³
